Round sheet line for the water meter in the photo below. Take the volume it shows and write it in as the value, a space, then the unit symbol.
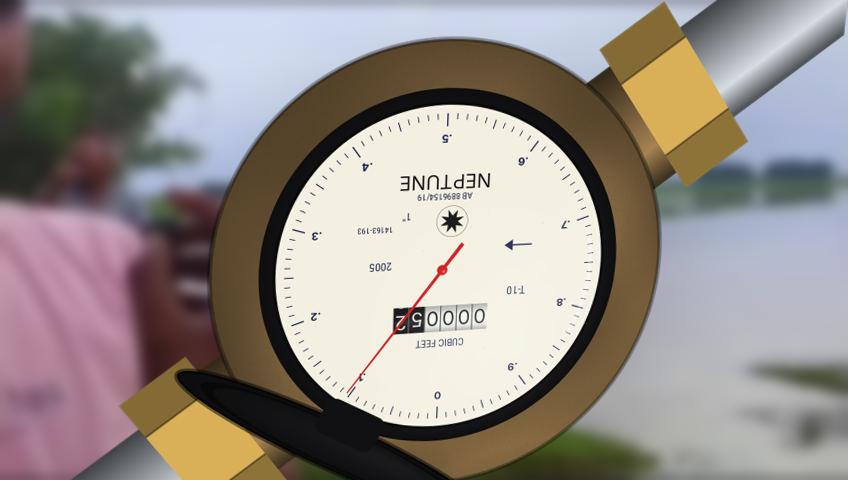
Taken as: 52.10 ft³
